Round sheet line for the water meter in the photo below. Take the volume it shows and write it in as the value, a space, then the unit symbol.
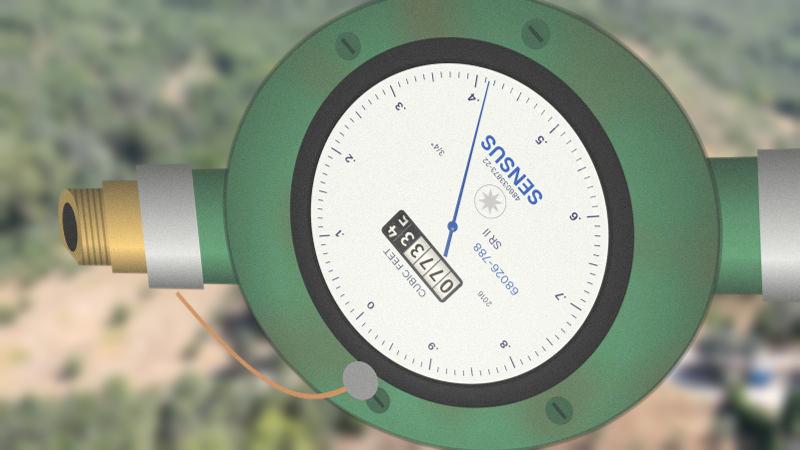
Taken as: 77334.41 ft³
